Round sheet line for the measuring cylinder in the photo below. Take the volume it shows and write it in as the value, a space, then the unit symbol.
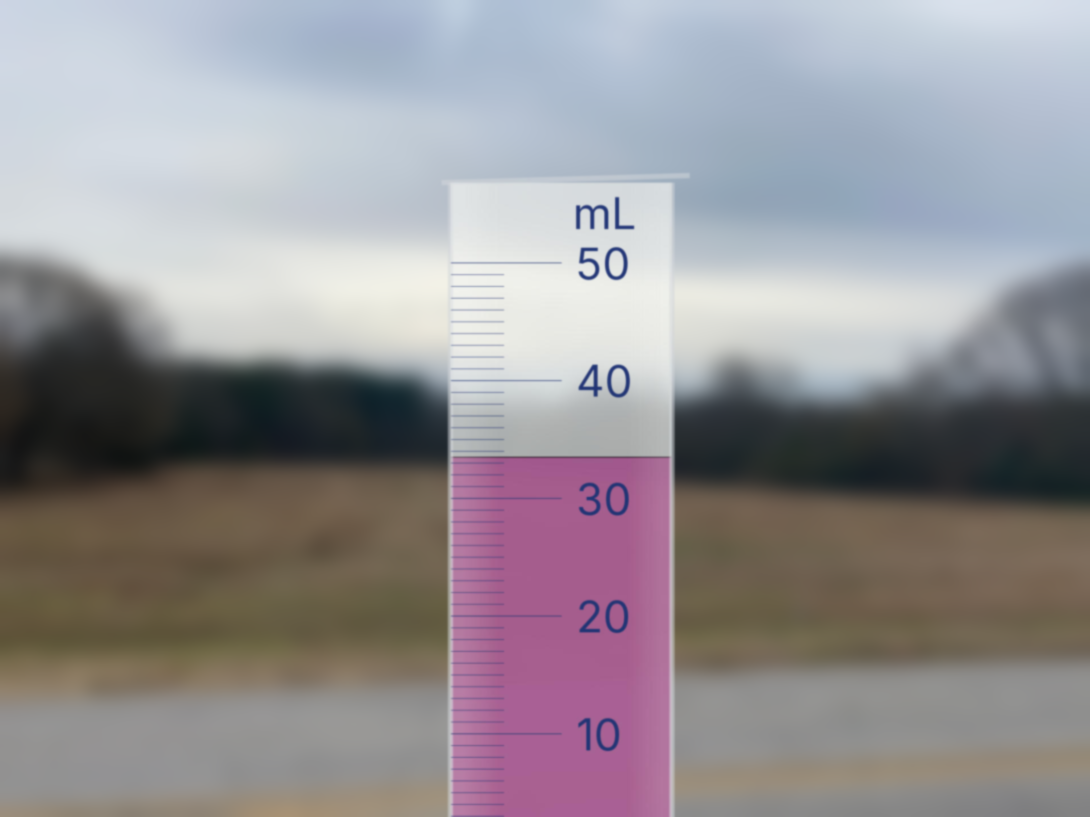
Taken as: 33.5 mL
